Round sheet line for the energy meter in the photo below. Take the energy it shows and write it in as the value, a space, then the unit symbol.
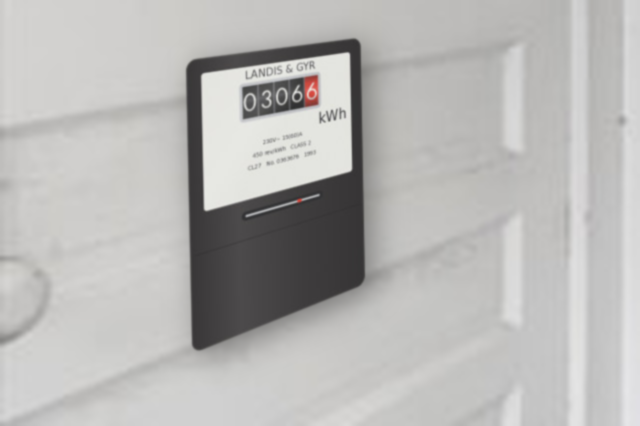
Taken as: 306.6 kWh
